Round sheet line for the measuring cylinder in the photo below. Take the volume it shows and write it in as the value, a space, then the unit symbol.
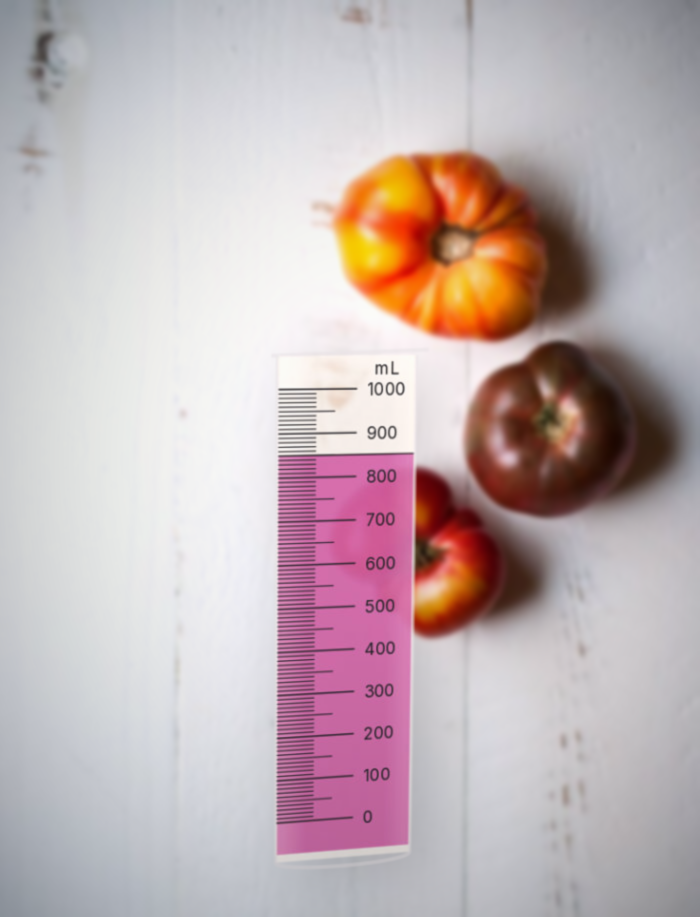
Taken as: 850 mL
